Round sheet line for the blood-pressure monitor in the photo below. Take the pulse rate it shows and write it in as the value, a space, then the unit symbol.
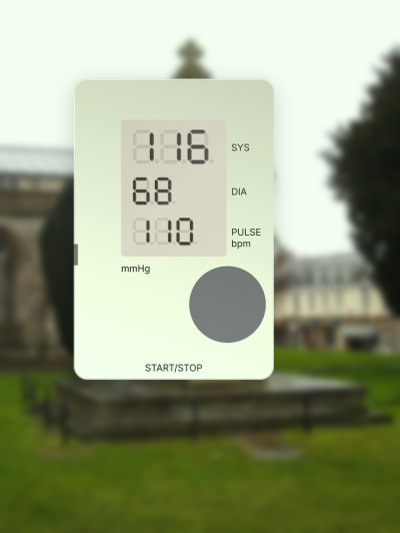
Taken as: 110 bpm
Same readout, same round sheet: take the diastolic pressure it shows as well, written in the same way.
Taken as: 68 mmHg
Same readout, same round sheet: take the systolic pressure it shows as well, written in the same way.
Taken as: 116 mmHg
